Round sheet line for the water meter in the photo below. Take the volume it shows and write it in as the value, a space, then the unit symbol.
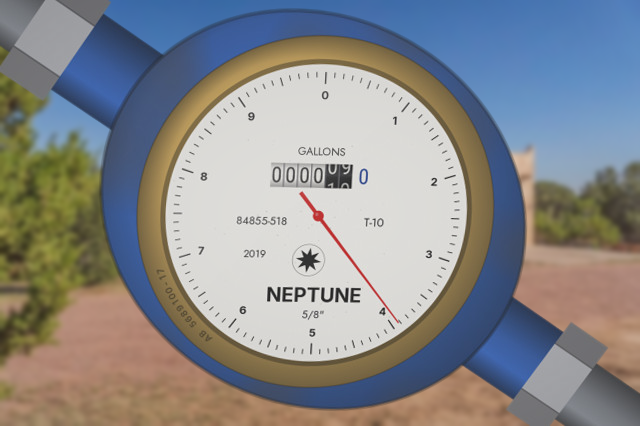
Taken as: 93.9 gal
